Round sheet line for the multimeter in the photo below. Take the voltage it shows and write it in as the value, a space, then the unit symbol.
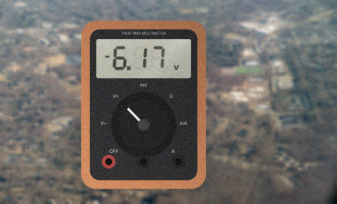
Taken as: -6.17 V
